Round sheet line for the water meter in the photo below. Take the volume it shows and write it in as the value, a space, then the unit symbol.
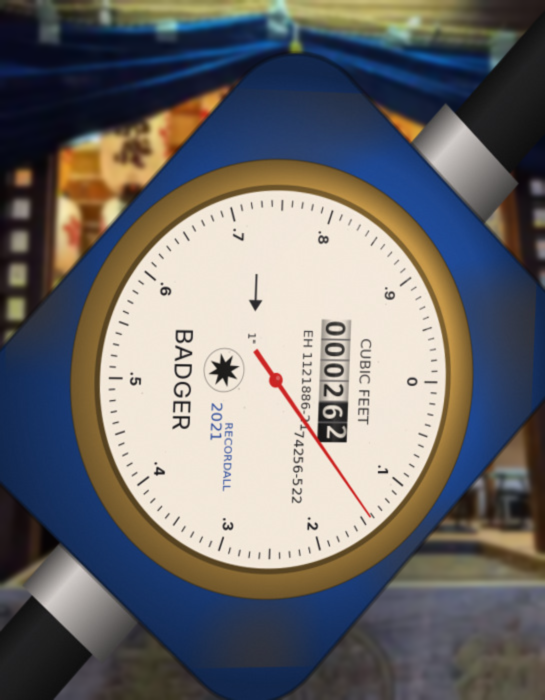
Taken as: 262.14 ft³
